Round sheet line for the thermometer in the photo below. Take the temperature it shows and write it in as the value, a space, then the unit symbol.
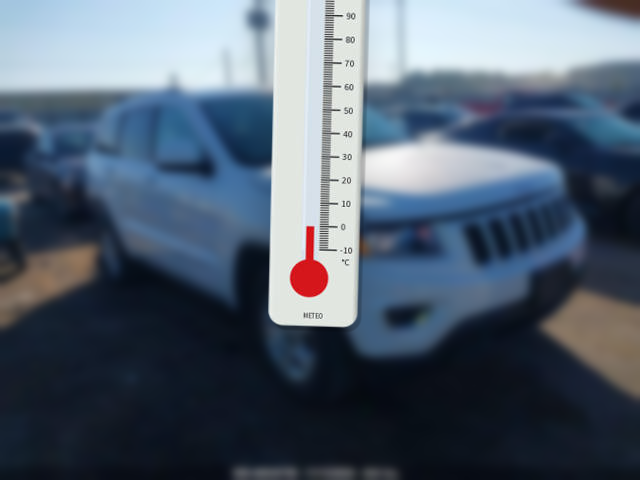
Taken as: 0 °C
